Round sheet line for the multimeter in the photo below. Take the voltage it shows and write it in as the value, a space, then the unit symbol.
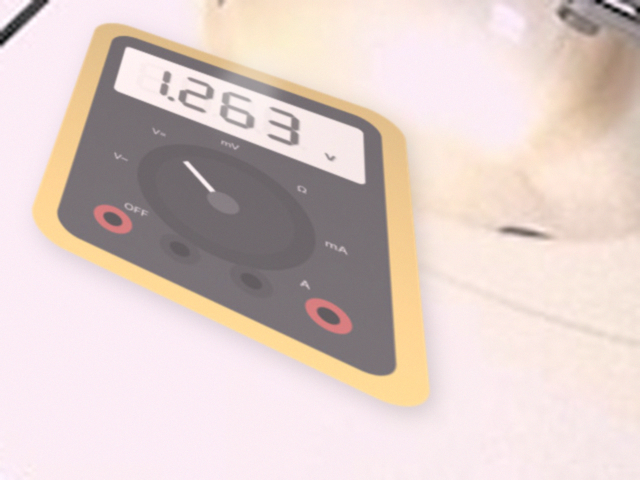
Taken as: 1.263 V
